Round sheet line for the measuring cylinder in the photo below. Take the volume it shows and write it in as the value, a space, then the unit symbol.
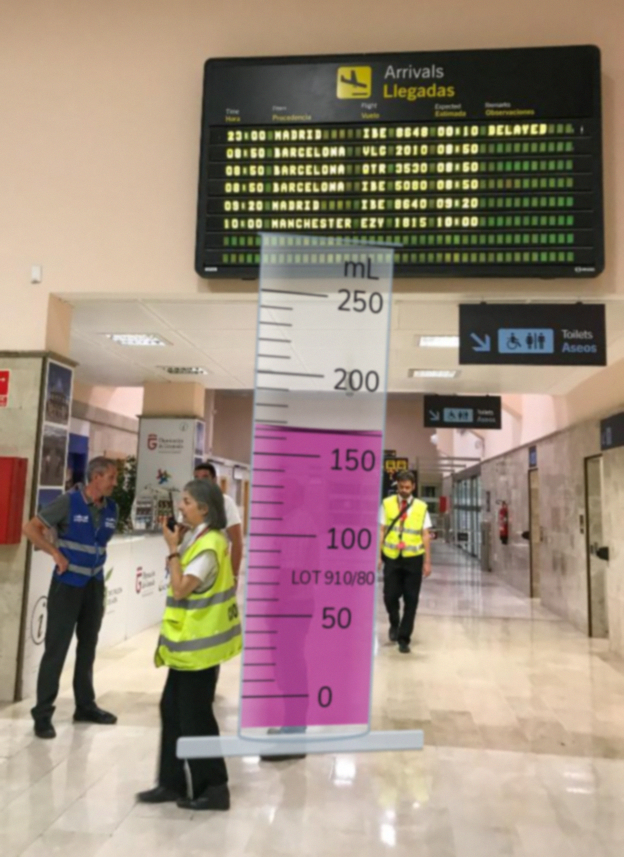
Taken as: 165 mL
